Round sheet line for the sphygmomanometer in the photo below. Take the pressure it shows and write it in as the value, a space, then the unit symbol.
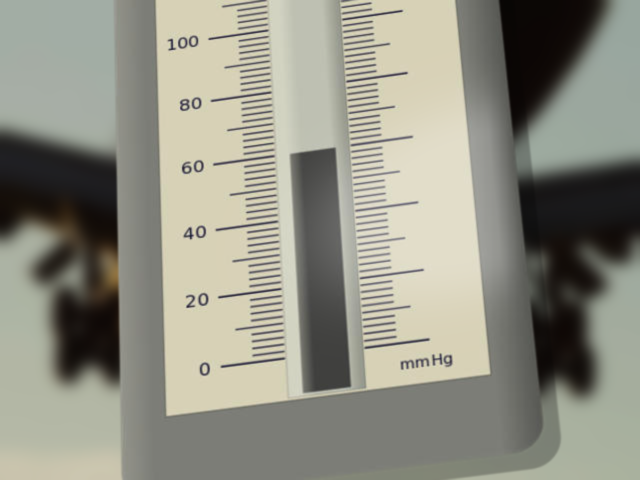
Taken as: 60 mmHg
